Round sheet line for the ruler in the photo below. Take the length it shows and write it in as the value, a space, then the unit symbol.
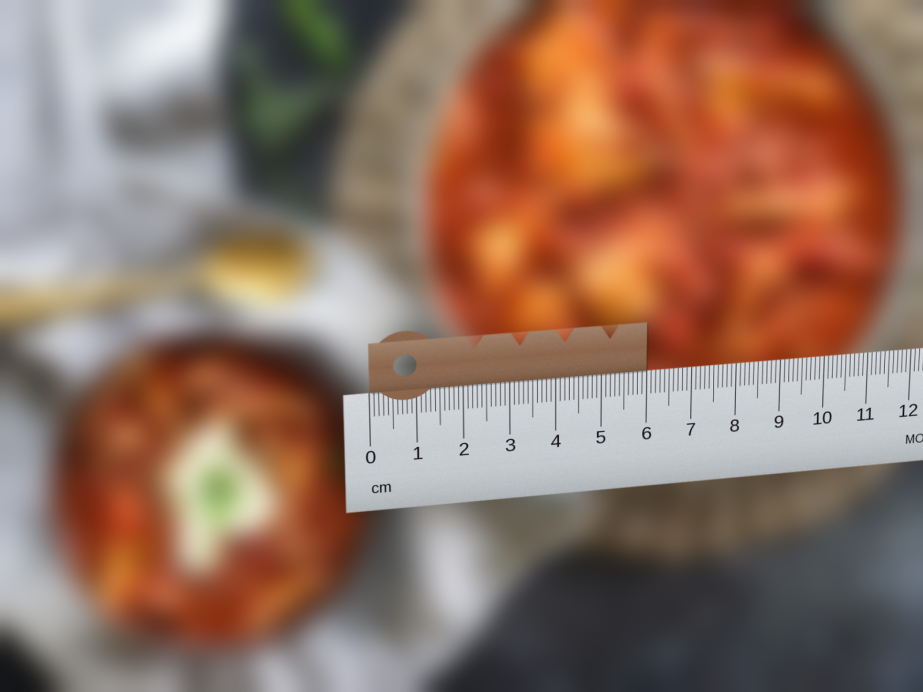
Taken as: 6 cm
